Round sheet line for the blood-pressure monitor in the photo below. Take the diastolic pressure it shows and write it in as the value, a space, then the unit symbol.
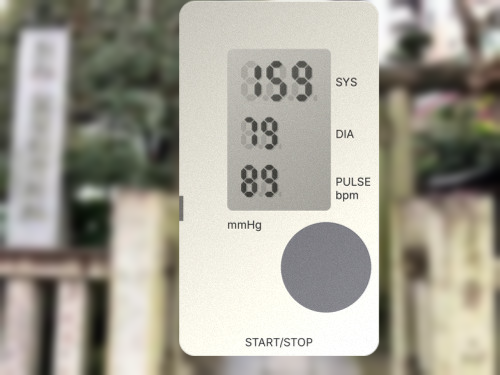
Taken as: 79 mmHg
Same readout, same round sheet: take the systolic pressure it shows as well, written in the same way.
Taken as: 159 mmHg
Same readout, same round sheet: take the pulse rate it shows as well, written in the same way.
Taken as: 89 bpm
